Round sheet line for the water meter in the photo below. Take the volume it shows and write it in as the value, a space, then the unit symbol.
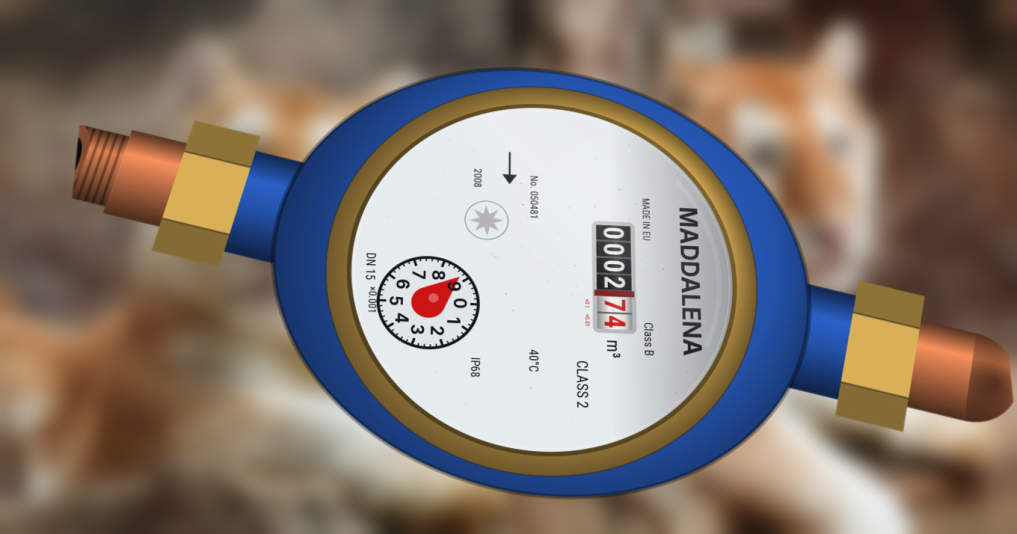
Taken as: 2.748 m³
